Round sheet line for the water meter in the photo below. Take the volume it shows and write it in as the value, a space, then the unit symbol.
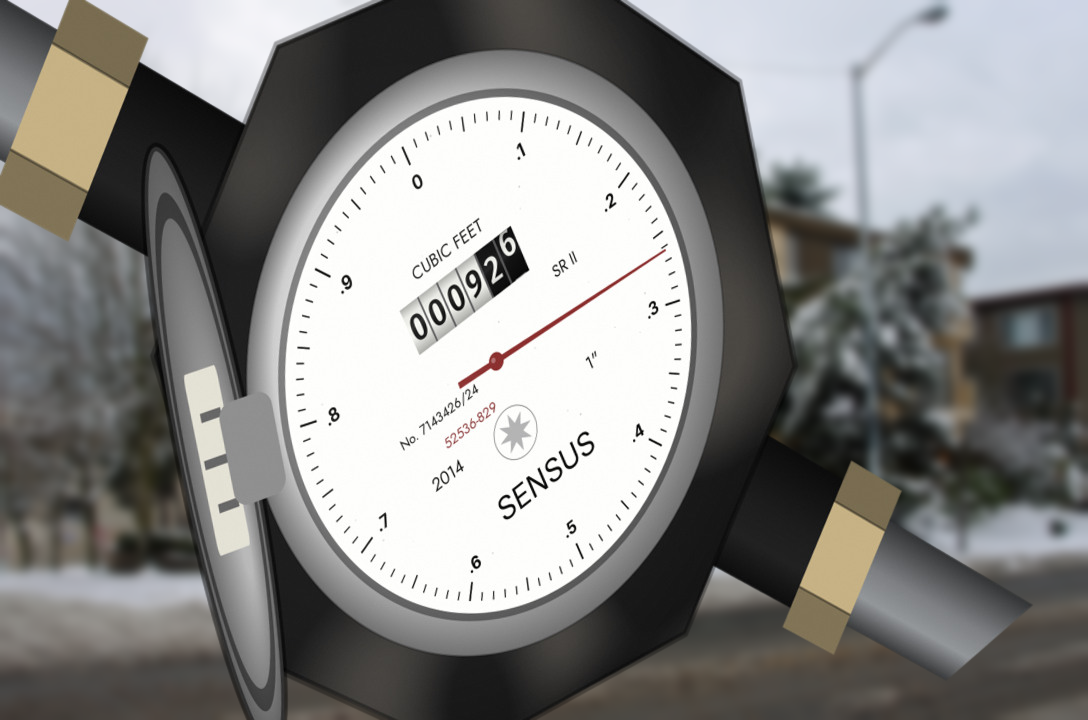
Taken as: 926.26 ft³
